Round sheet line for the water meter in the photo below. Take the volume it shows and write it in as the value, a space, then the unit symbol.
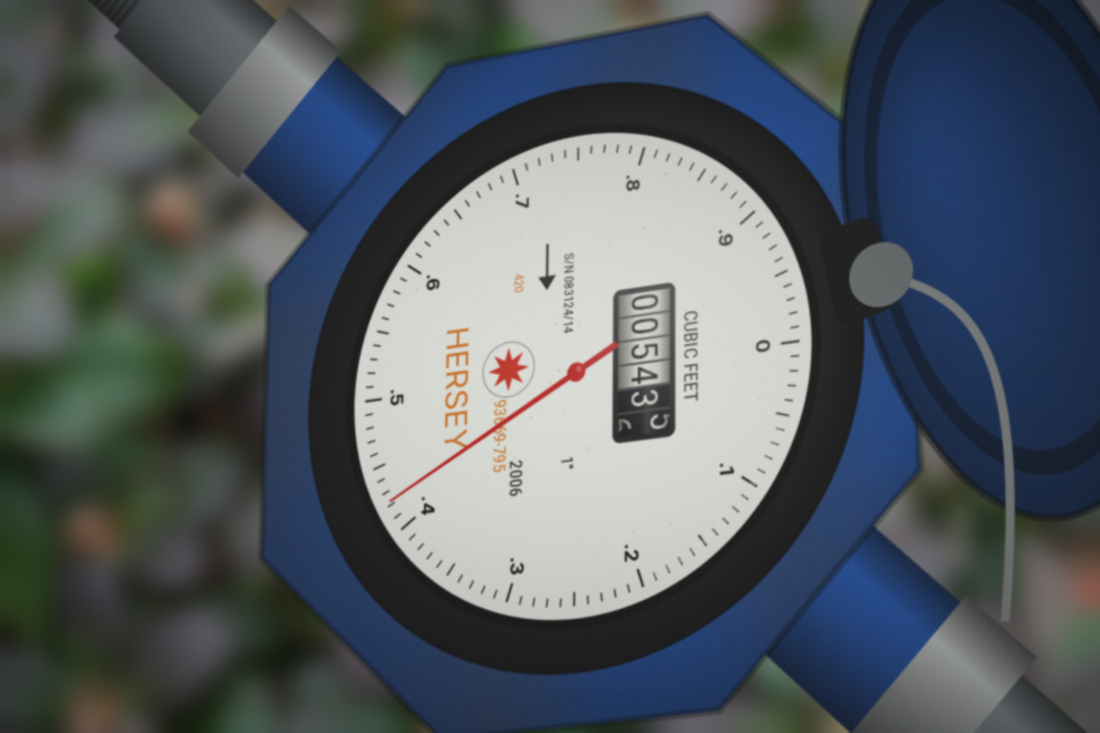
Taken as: 5435.42 ft³
